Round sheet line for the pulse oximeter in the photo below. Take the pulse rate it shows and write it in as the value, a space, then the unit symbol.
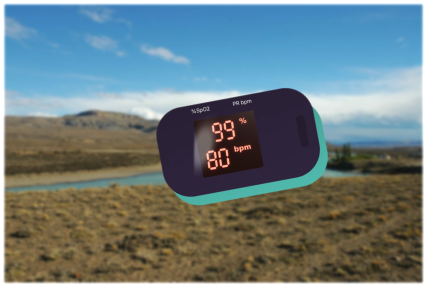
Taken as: 80 bpm
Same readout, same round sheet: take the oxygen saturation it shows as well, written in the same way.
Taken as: 99 %
